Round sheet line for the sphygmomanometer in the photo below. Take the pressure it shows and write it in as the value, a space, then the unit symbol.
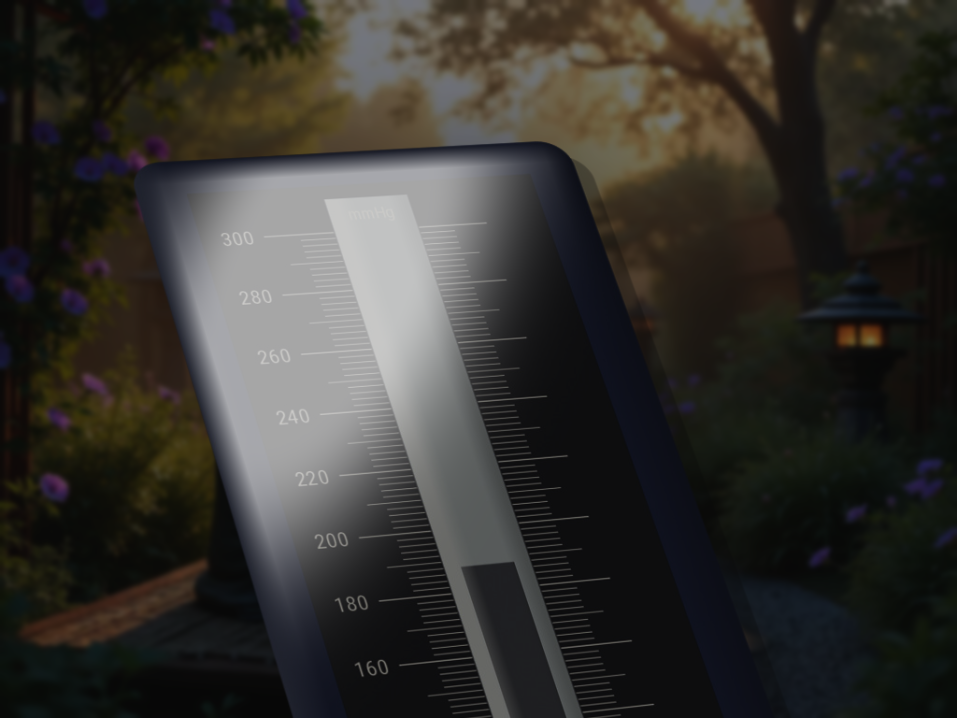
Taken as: 188 mmHg
